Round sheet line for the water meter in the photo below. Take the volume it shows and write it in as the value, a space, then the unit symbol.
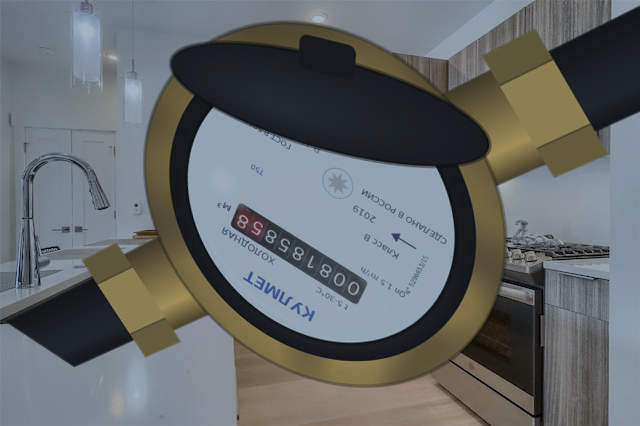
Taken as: 81858.58 m³
